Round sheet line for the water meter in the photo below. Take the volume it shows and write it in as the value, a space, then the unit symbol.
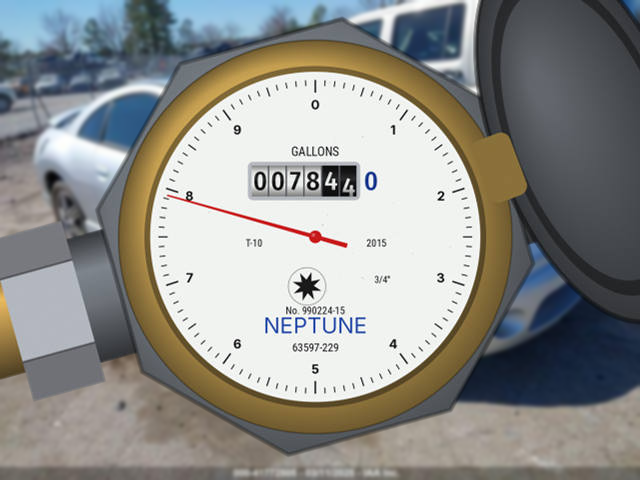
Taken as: 78437.9 gal
